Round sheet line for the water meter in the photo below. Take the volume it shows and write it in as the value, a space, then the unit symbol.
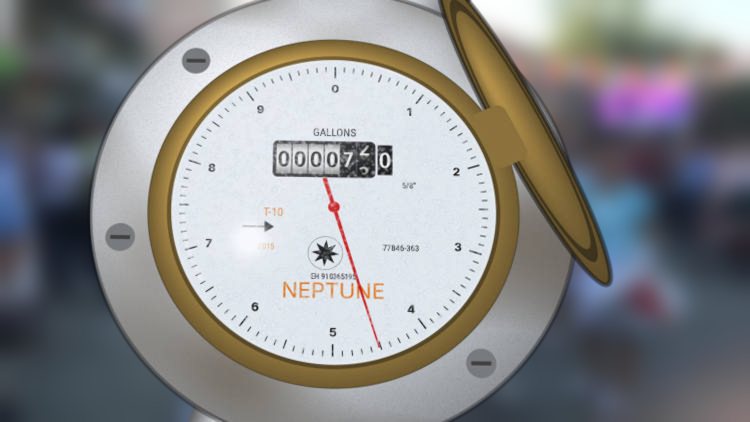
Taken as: 724.5 gal
